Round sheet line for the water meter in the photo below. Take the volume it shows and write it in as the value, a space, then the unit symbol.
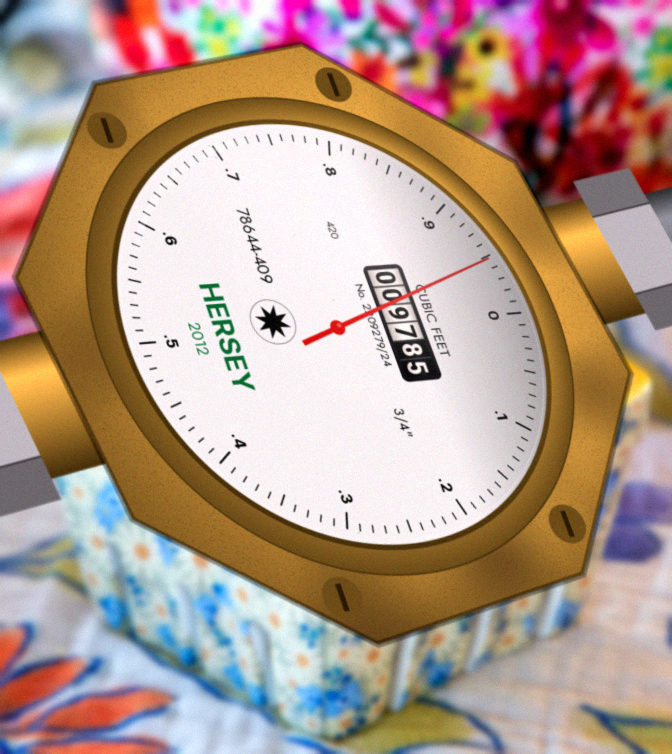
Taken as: 9784.95 ft³
